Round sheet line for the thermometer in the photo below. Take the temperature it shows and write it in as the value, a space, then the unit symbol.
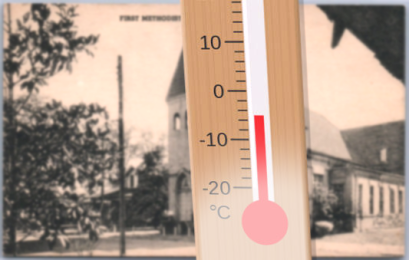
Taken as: -5 °C
